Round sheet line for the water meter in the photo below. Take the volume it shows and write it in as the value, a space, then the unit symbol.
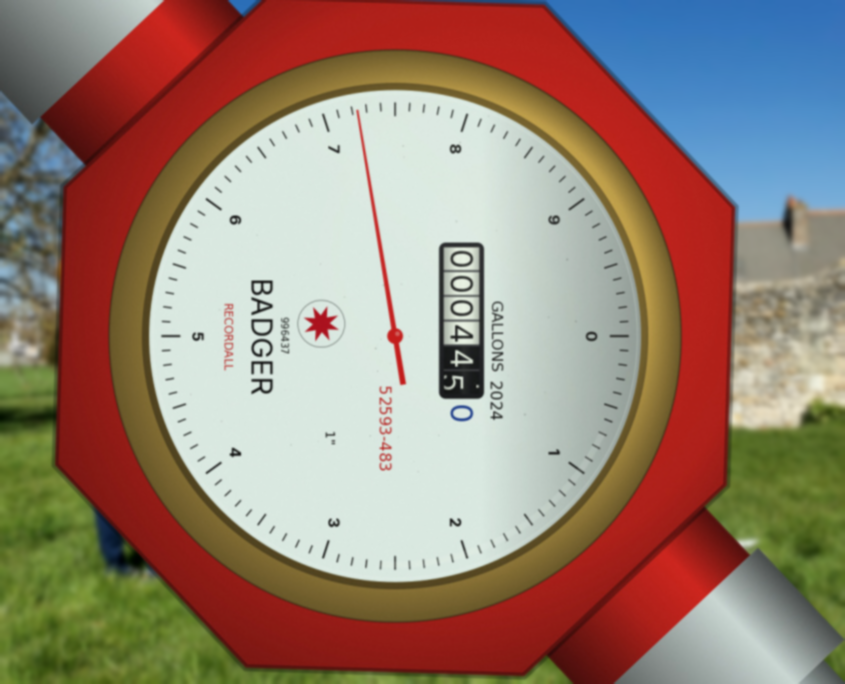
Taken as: 4447.2 gal
